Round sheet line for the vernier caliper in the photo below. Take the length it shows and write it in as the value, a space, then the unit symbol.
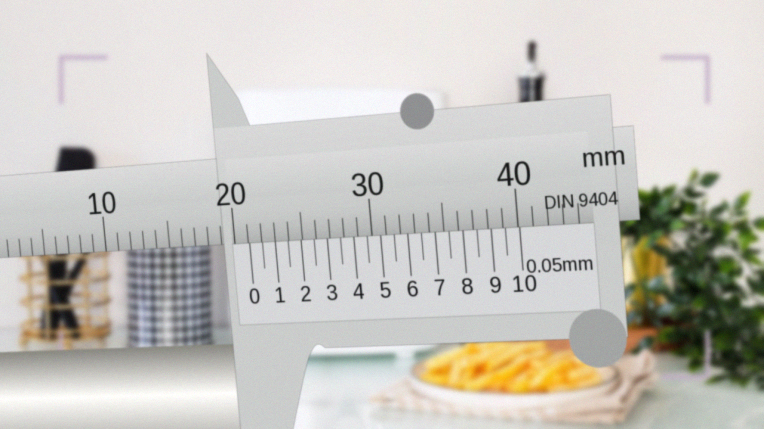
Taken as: 21.1 mm
